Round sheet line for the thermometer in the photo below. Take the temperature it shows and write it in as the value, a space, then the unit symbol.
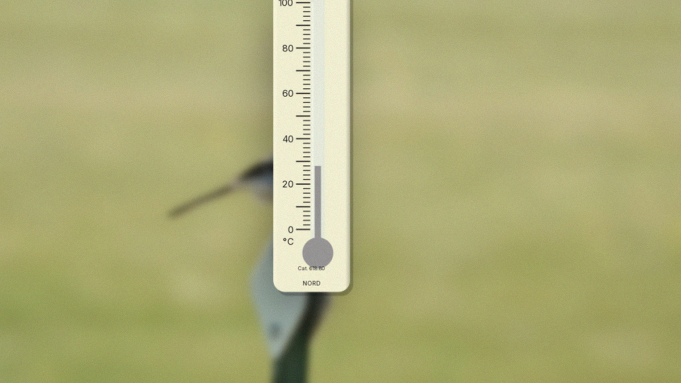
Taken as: 28 °C
